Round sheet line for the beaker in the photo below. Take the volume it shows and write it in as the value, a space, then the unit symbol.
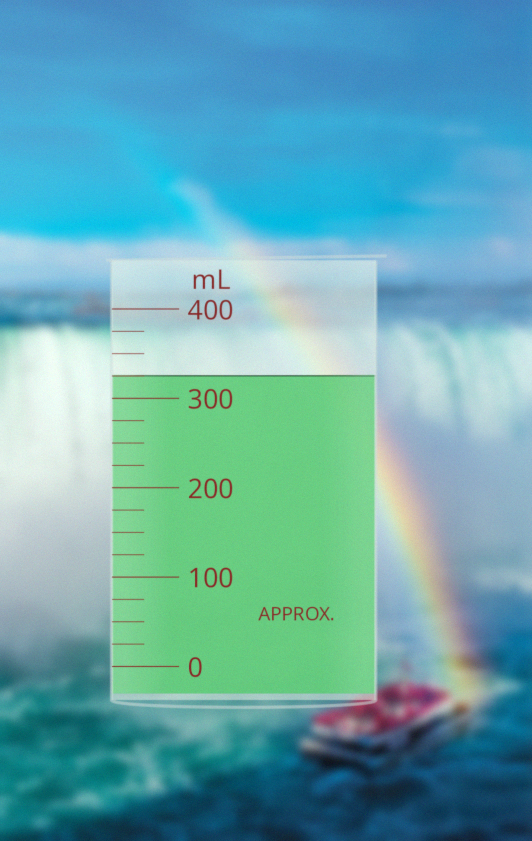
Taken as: 325 mL
